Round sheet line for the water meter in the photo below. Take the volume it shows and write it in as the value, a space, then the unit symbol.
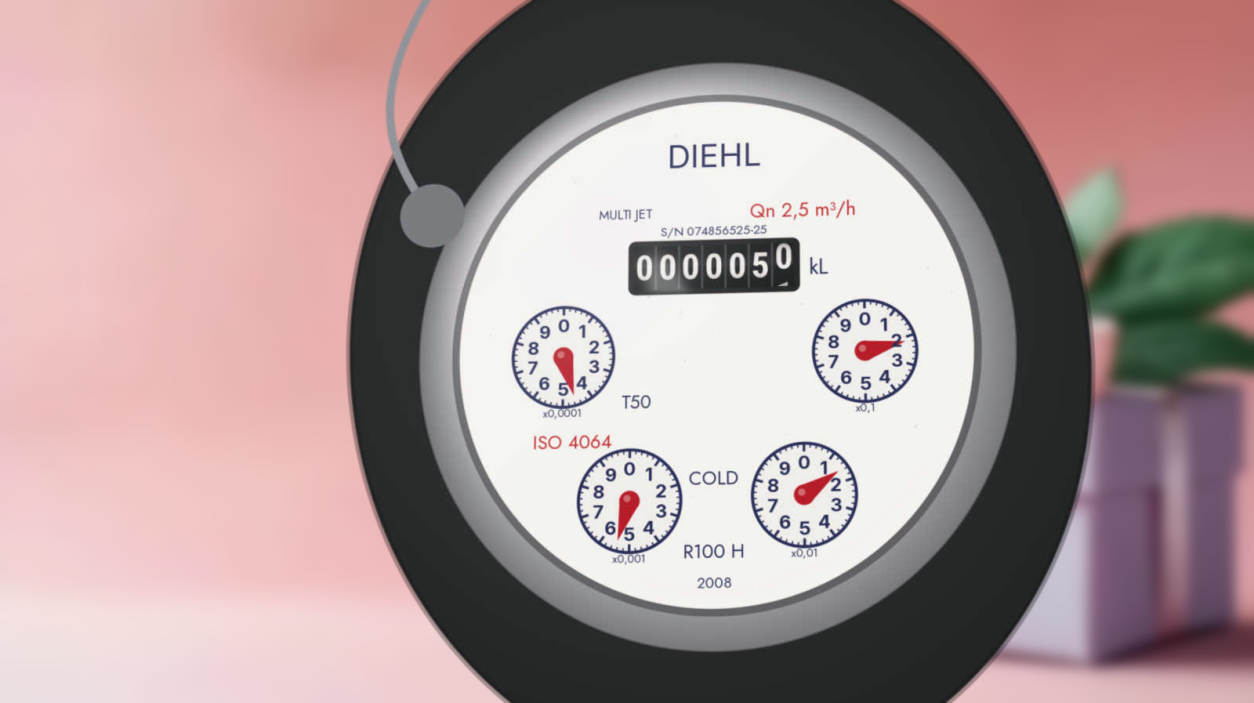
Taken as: 50.2154 kL
